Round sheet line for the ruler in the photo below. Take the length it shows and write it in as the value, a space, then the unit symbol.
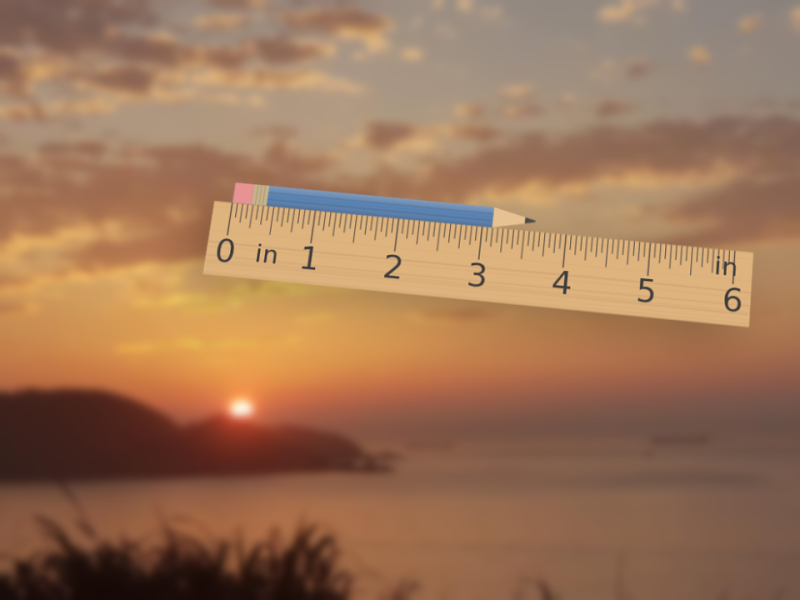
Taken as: 3.625 in
